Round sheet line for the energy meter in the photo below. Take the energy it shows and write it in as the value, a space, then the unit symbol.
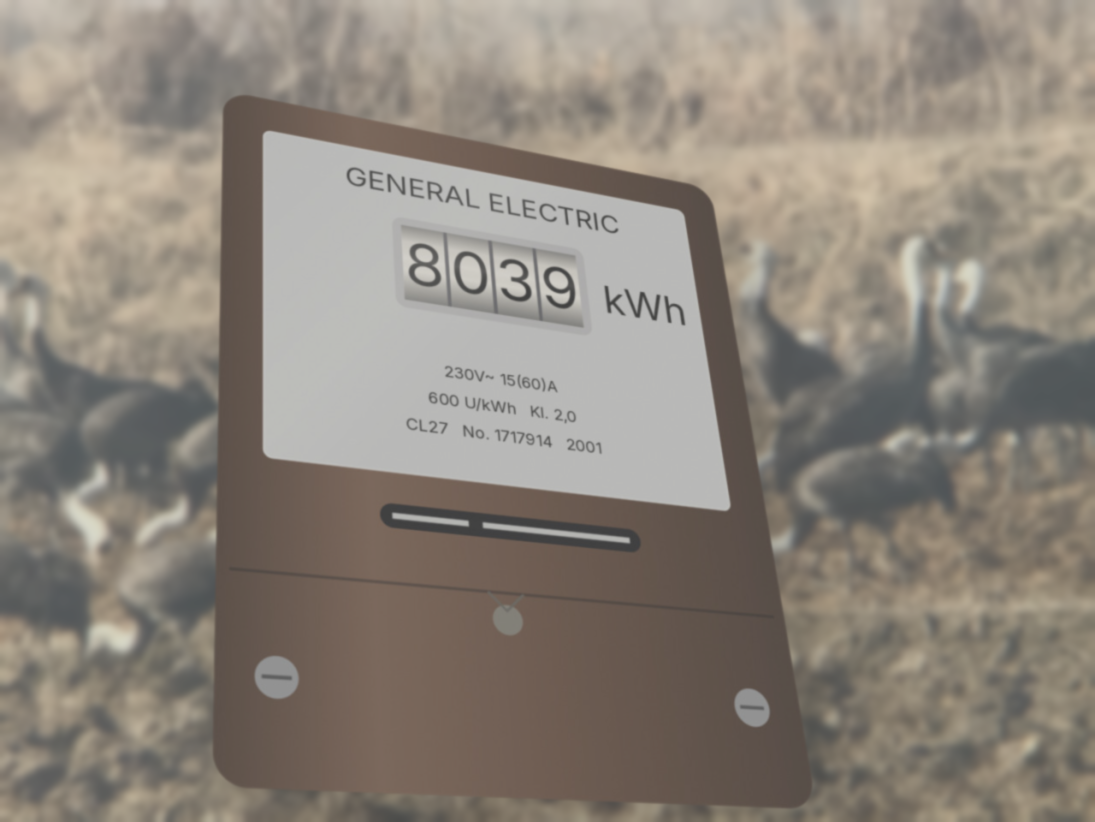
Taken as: 8039 kWh
